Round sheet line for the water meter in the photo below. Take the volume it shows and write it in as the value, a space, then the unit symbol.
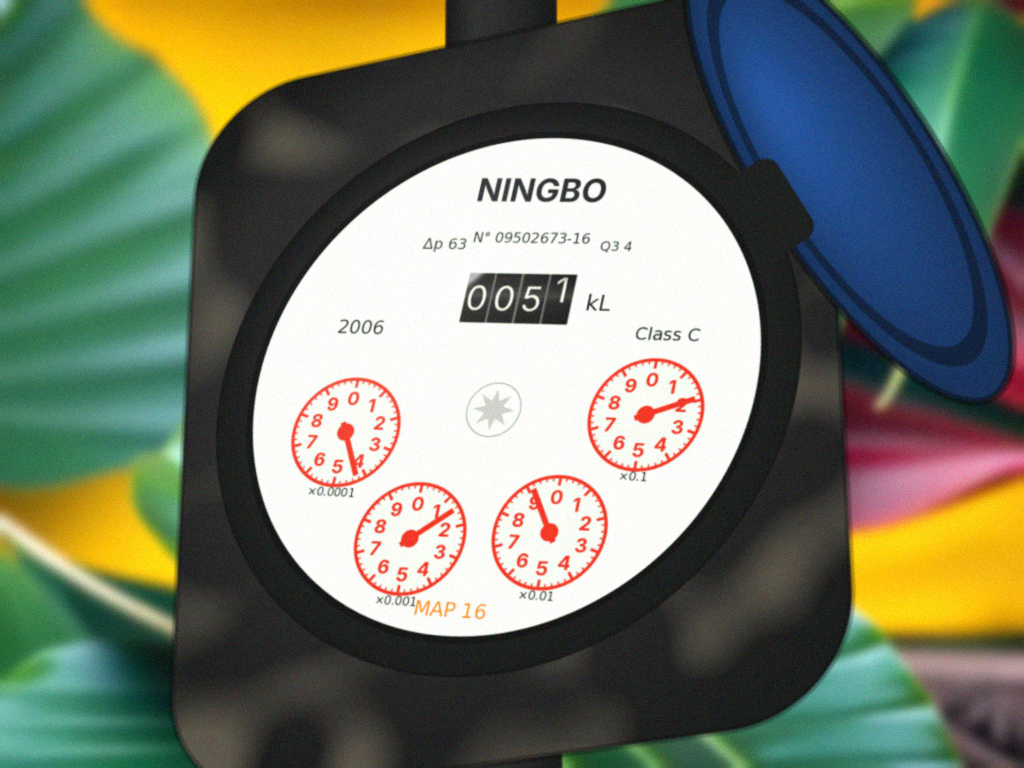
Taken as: 51.1914 kL
